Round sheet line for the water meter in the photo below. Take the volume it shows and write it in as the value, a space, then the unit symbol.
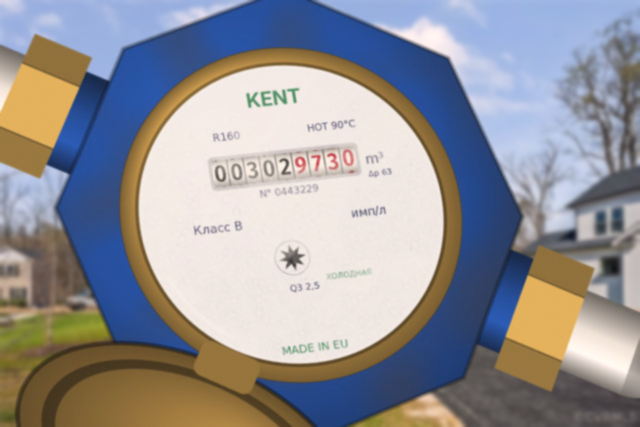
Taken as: 302.9730 m³
